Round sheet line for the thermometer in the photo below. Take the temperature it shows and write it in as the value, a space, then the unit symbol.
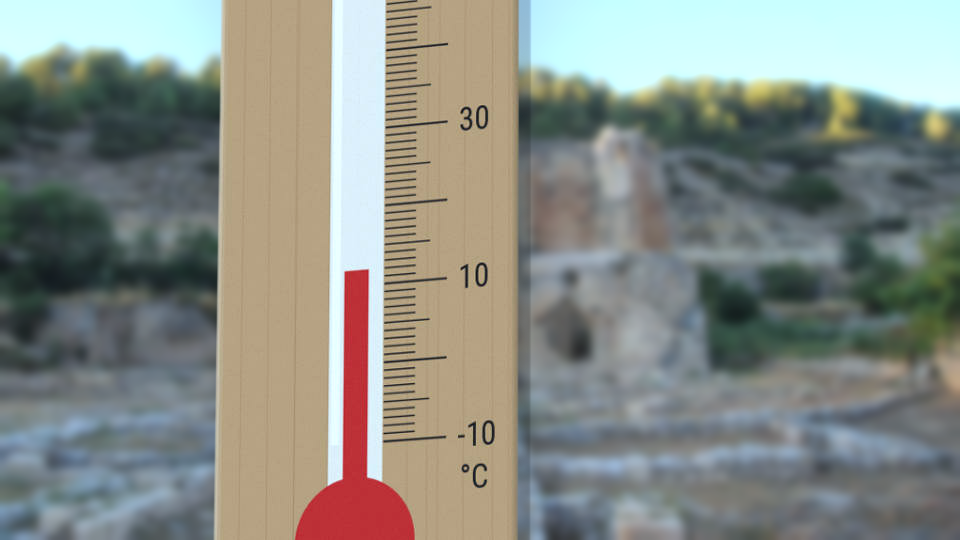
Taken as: 12 °C
